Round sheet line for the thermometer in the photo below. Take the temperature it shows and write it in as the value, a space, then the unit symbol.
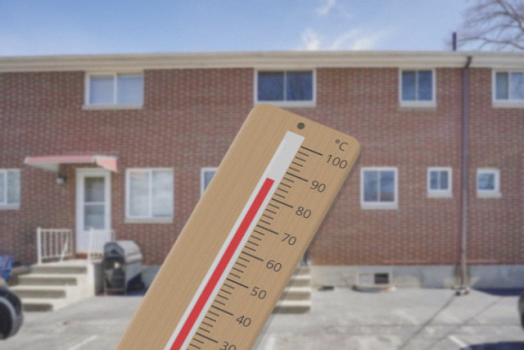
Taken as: 86 °C
